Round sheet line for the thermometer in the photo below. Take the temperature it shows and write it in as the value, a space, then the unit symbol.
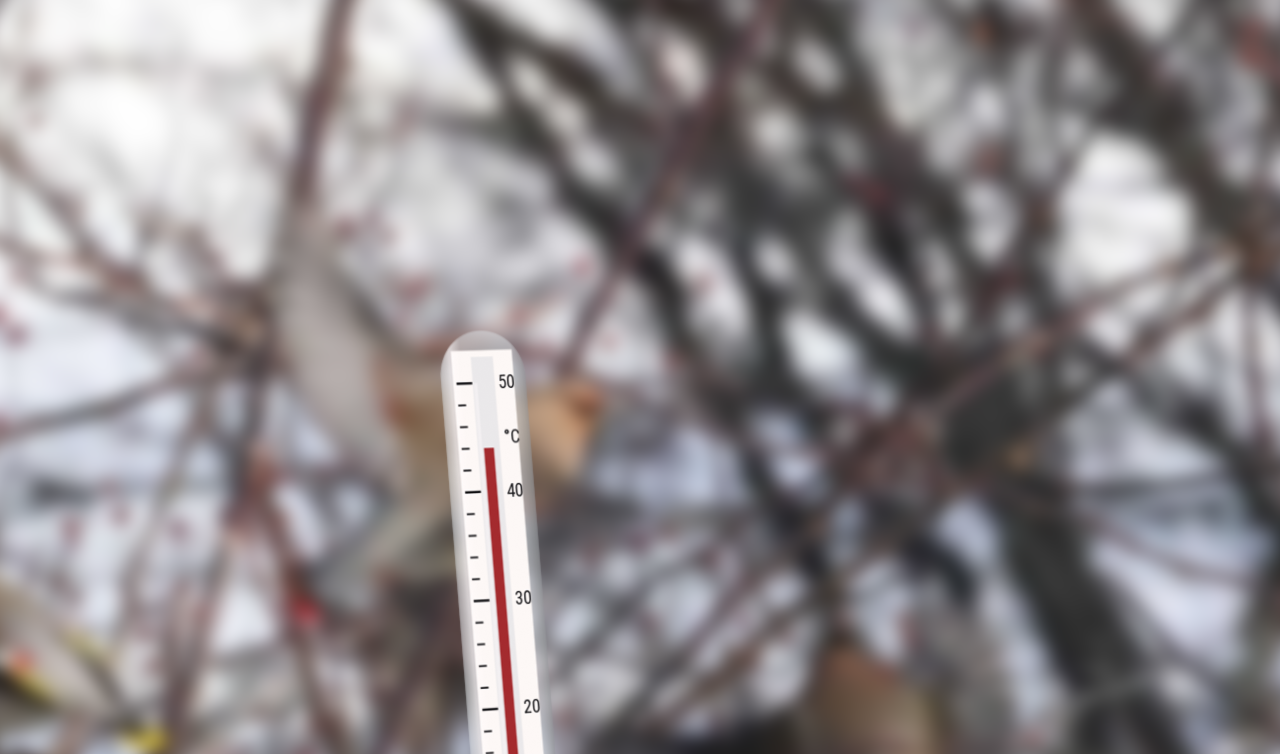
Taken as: 44 °C
